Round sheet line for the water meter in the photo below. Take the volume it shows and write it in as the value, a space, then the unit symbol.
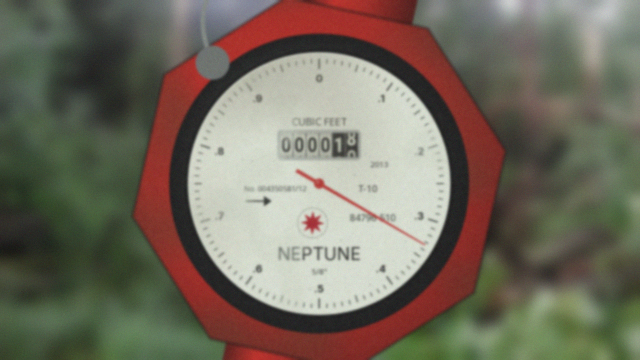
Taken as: 18.33 ft³
